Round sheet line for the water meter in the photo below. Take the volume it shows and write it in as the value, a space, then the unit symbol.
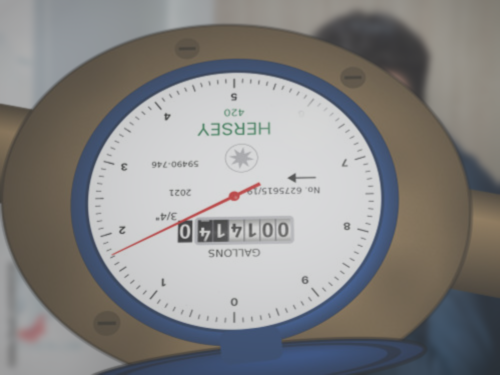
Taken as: 14141.7 gal
